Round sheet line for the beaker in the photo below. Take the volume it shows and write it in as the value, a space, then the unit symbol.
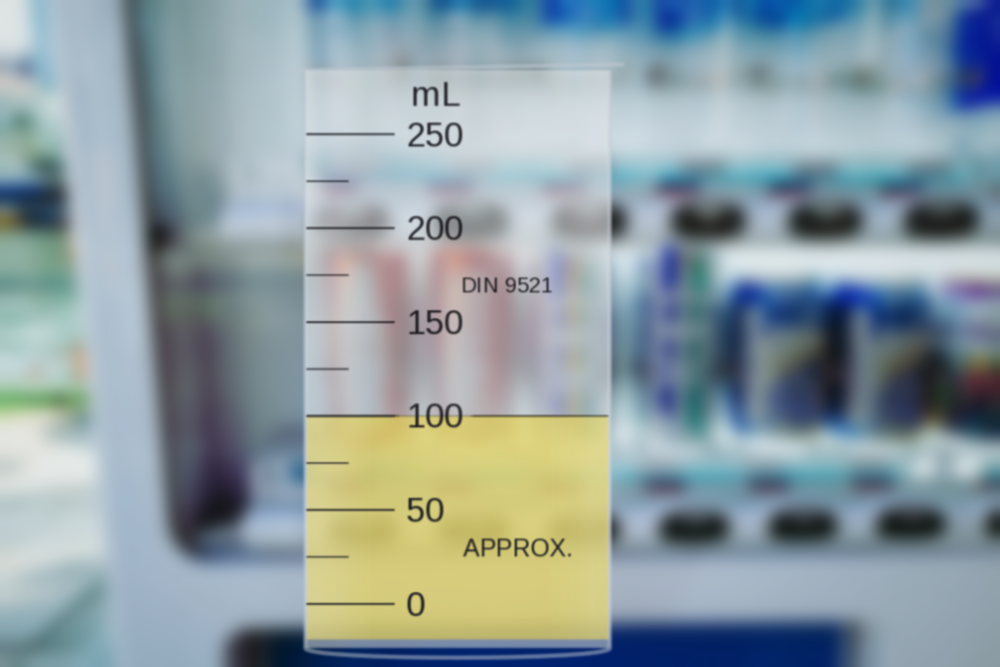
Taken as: 100 mL
